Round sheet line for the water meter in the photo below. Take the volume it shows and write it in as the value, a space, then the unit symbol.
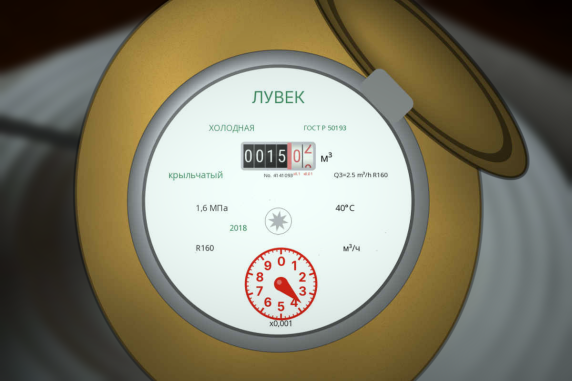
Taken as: 15.023 m³
